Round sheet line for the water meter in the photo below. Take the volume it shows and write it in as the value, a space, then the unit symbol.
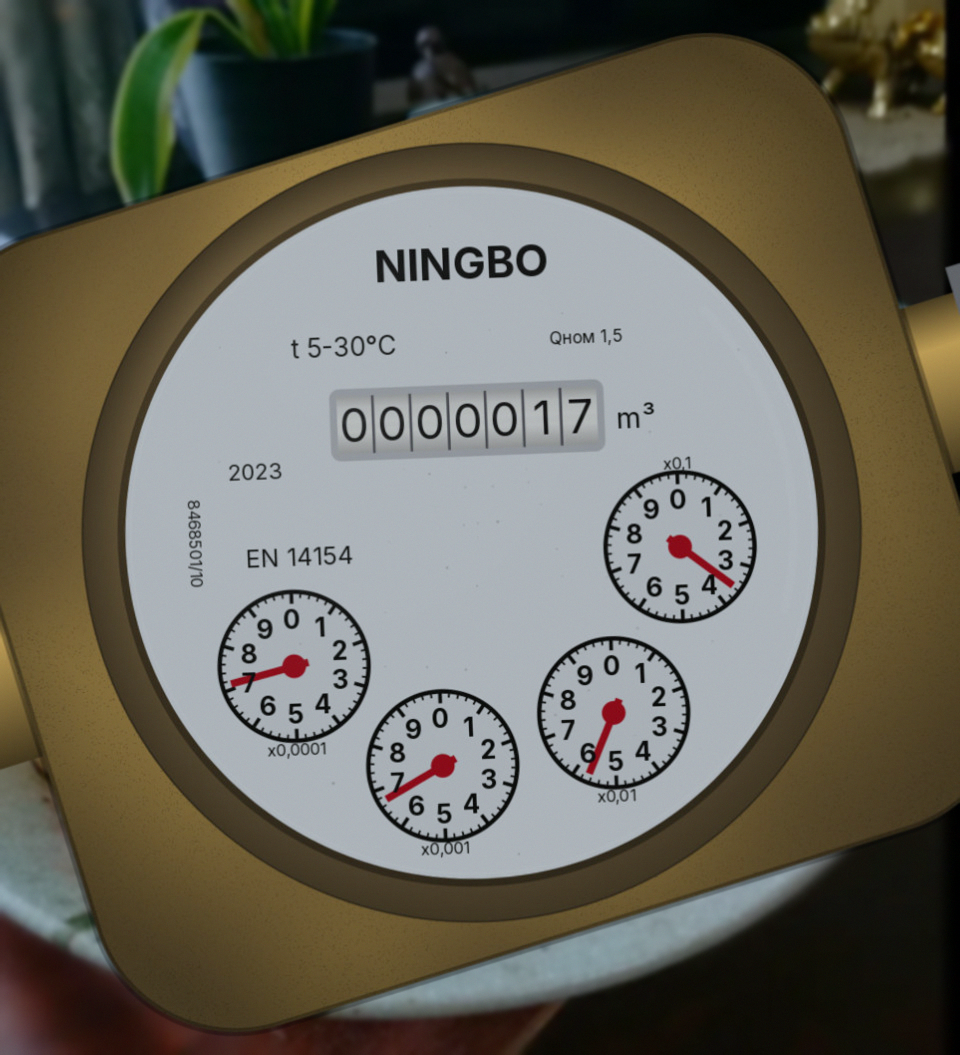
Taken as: 17.3567 m³
